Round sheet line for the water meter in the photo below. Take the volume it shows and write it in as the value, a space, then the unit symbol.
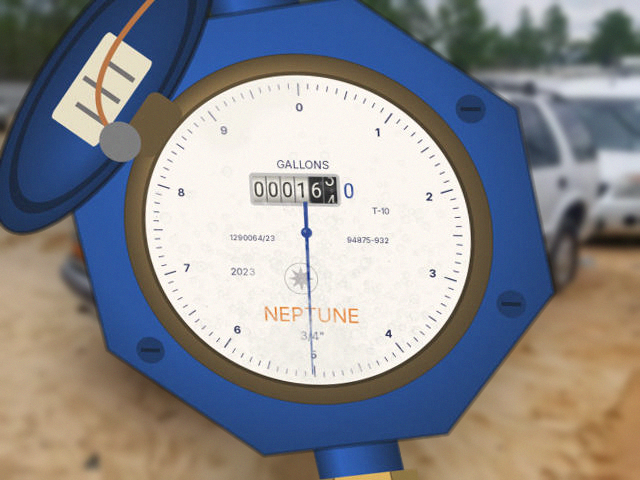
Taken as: 1635.0 gal
